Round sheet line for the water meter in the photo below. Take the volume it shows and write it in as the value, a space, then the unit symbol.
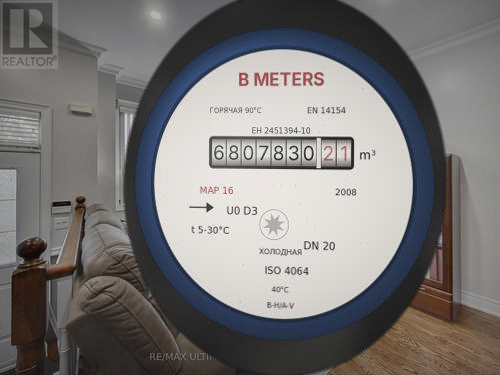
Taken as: 6807830.21 m³
